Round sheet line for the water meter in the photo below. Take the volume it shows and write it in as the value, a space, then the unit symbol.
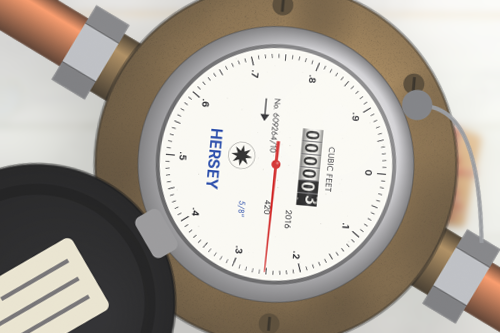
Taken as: 3.25 ft³
